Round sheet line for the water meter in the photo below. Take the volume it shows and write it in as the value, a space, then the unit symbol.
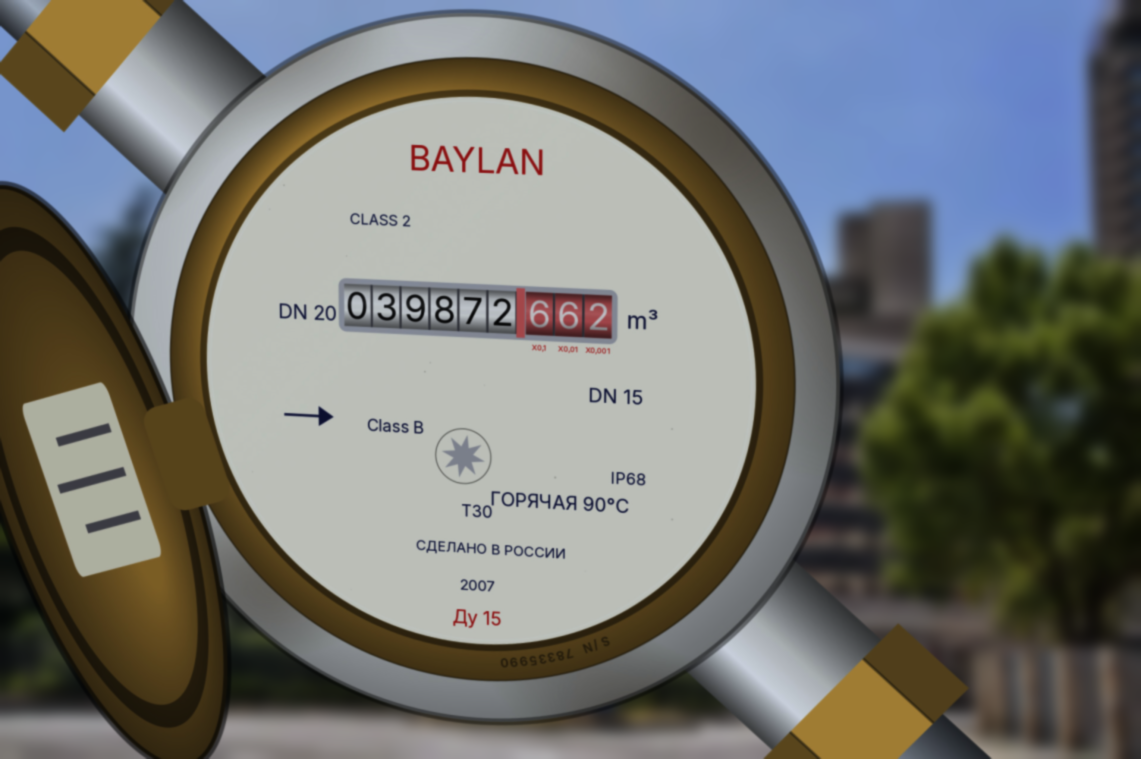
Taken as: 39872.662 m³
